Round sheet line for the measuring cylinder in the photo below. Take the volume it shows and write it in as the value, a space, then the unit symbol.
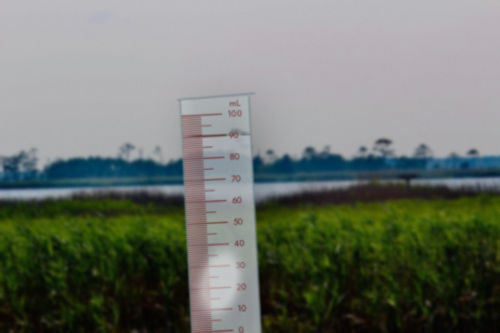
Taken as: 90 mL
